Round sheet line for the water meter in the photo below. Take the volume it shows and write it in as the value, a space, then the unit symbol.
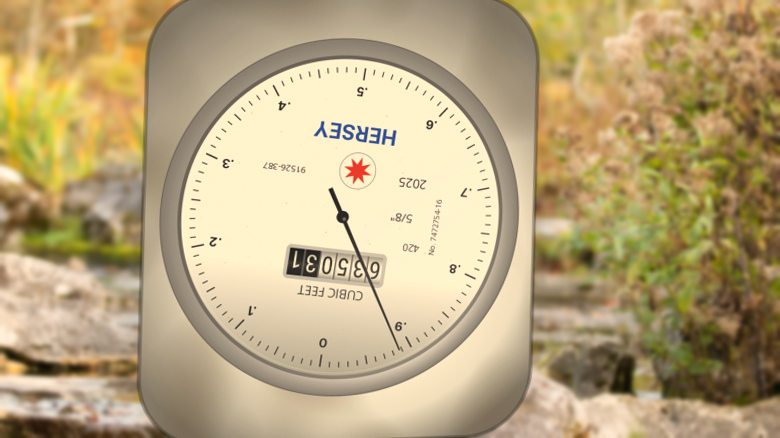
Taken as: 635030.91 ft³
